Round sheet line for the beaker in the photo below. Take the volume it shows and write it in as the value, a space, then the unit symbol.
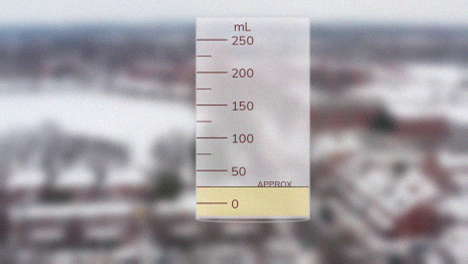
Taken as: 25 mL
